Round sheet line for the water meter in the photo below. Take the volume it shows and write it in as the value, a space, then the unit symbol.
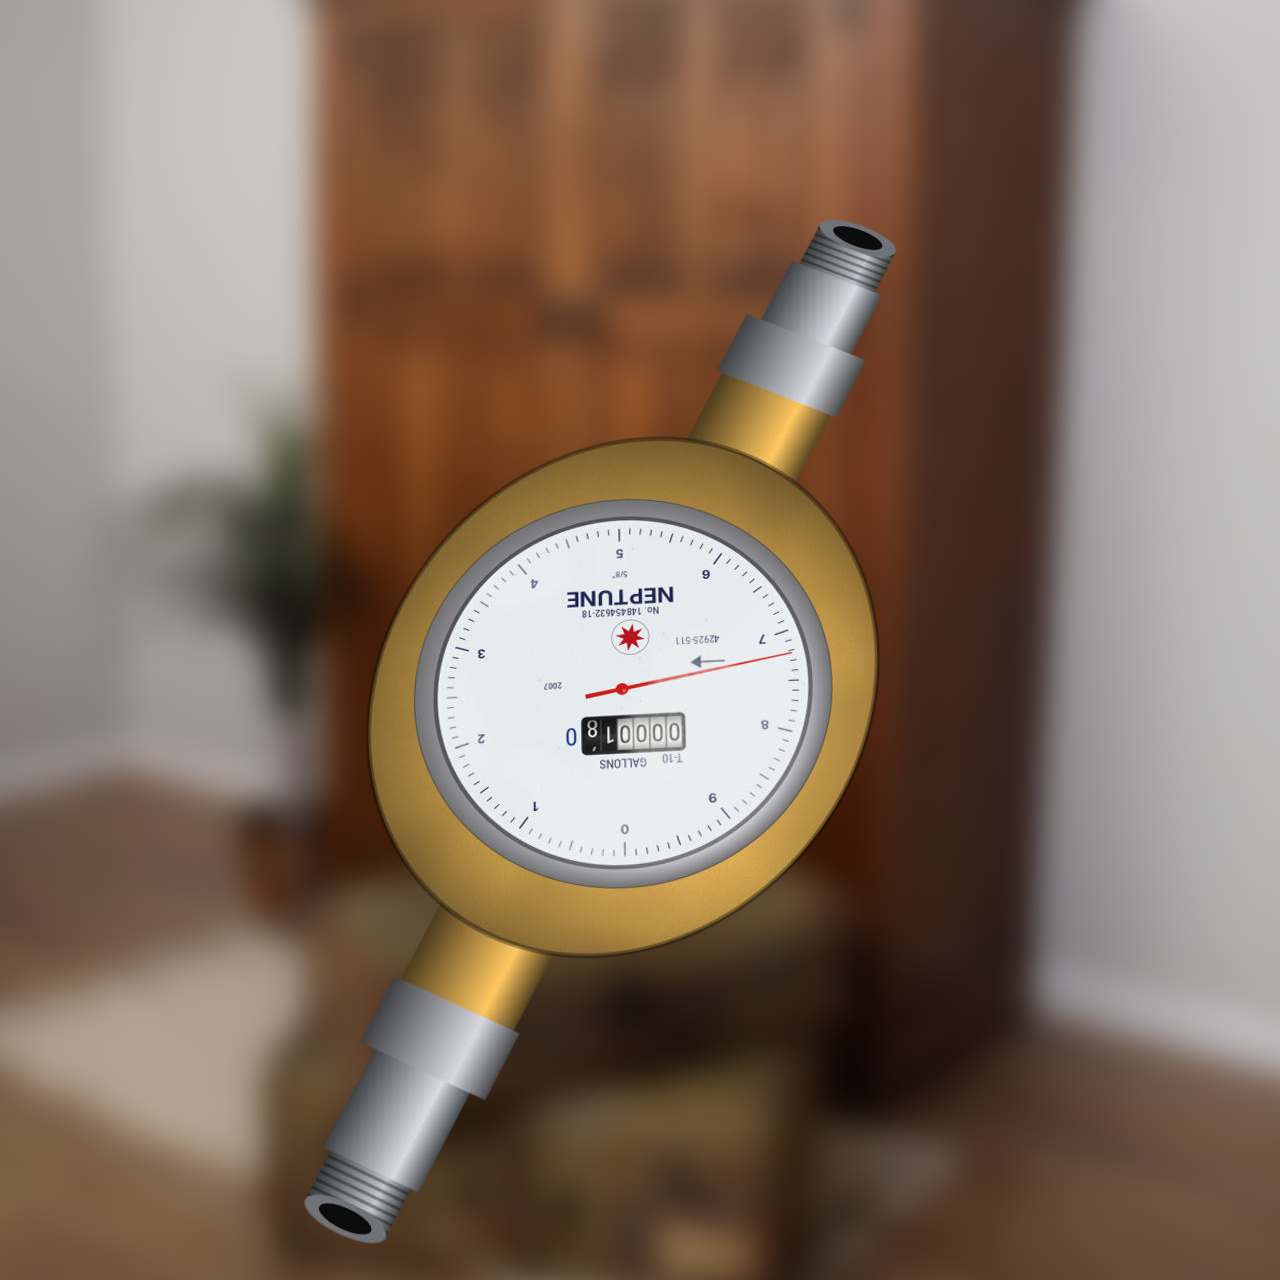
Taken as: 177.2 gal
